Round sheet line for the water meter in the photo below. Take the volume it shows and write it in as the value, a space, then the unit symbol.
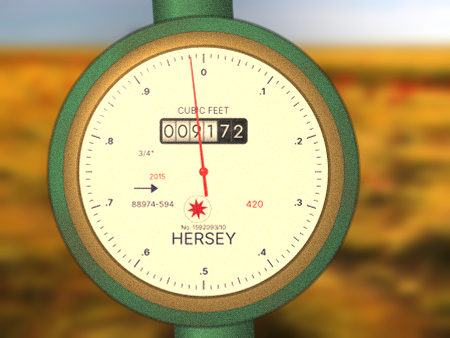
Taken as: 9171.98 ft³
